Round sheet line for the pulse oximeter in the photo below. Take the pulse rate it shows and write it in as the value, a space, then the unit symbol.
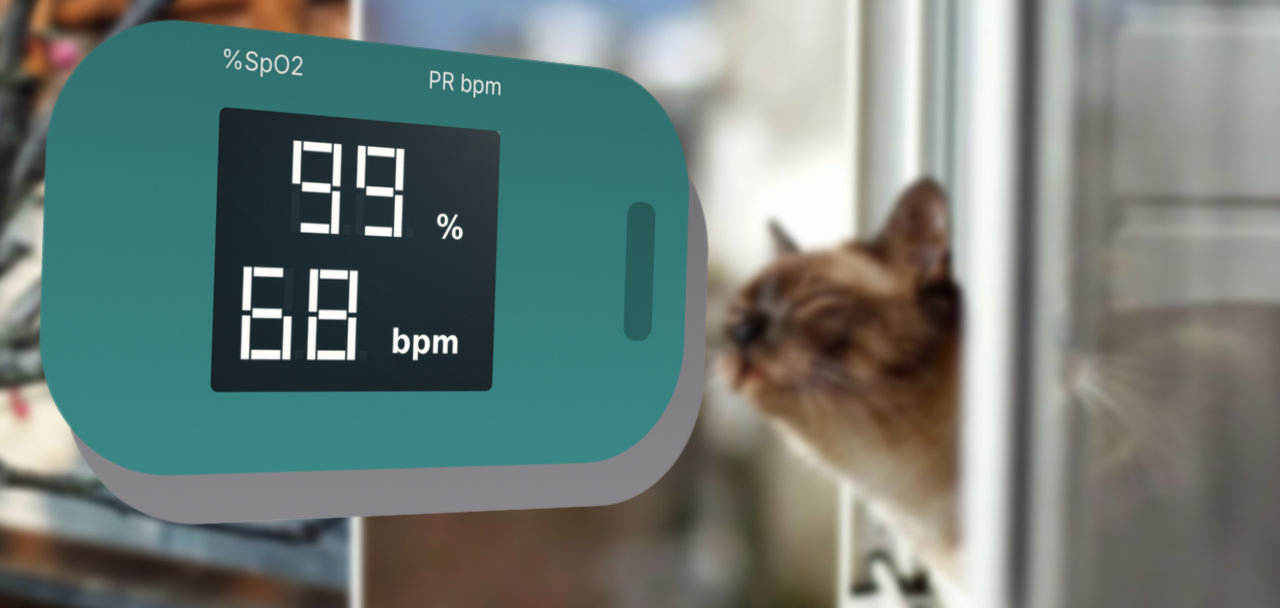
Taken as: 68 bpm
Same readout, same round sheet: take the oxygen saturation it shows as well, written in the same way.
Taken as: 99 %
